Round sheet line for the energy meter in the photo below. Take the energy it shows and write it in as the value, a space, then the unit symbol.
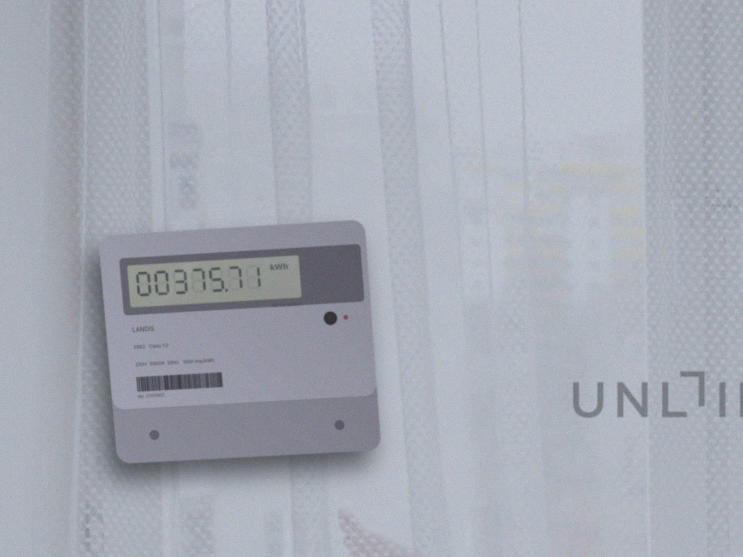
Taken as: 375.71 kWh
